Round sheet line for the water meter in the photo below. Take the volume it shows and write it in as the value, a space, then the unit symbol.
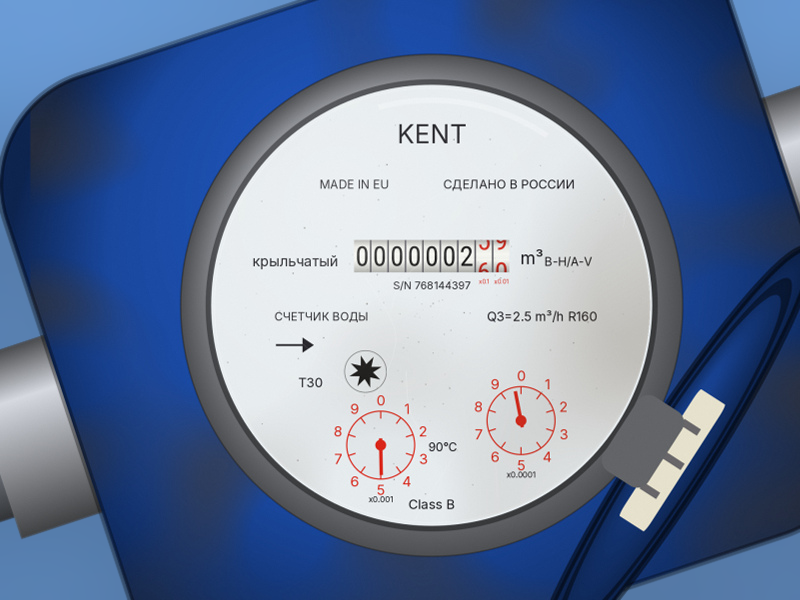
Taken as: 2.5949 m³
